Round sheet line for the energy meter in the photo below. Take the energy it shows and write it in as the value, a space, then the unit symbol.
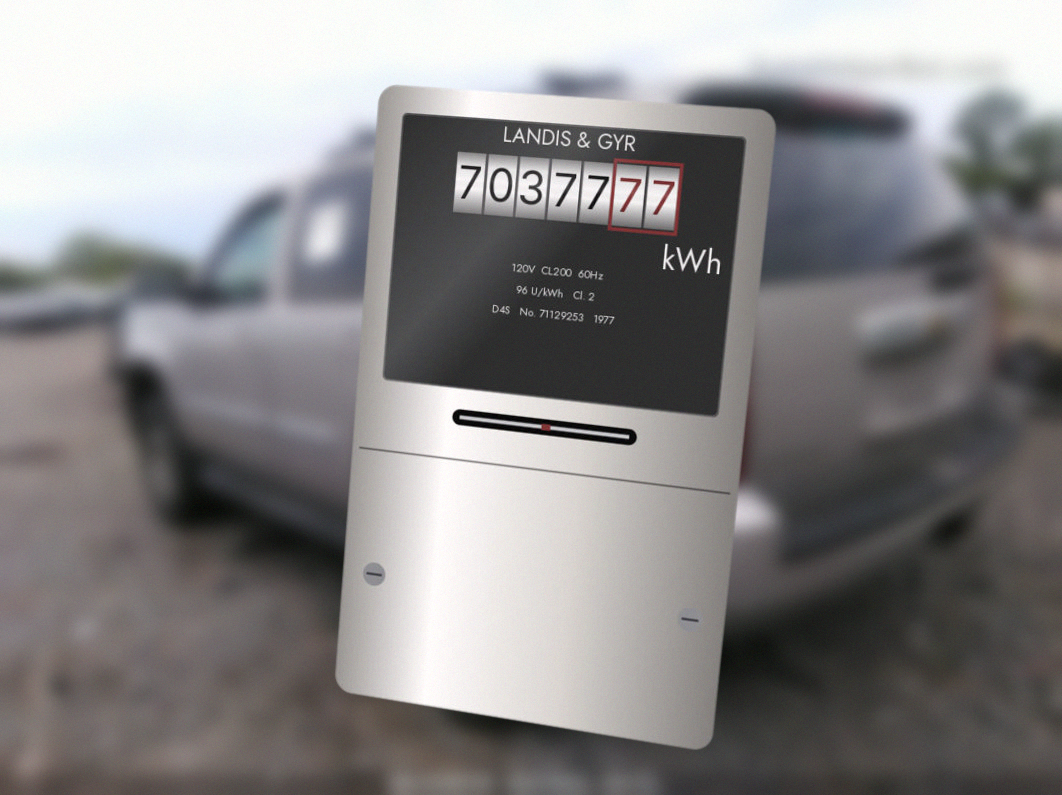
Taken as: 70377.77 kWh
